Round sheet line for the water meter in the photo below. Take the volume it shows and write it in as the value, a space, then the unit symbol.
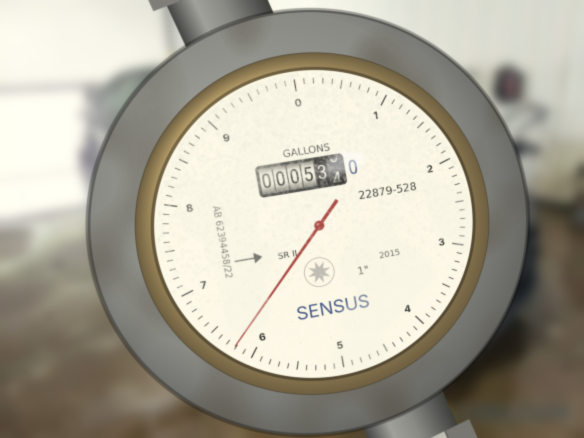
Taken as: 5336.2 gal
